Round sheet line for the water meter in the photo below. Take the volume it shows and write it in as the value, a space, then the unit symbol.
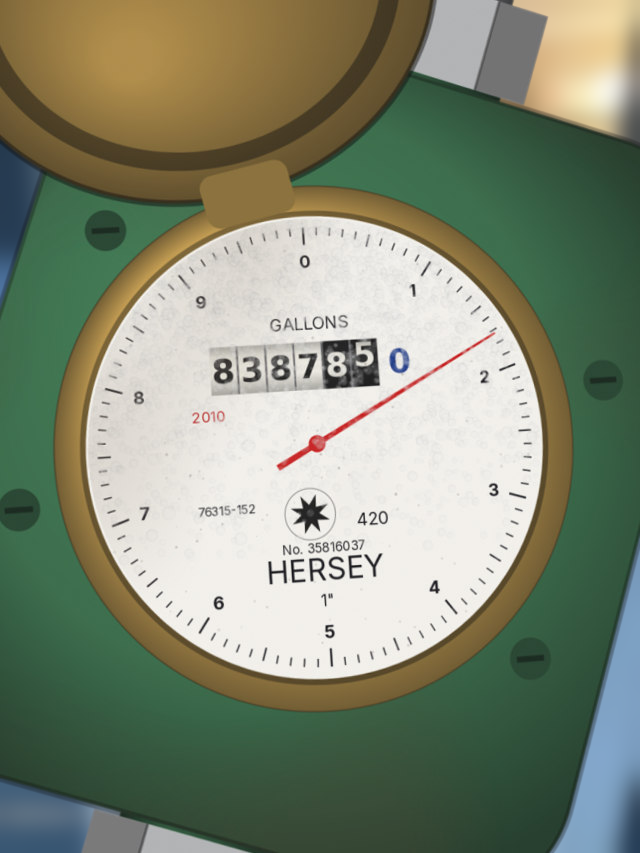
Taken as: 8387851.7 gal
